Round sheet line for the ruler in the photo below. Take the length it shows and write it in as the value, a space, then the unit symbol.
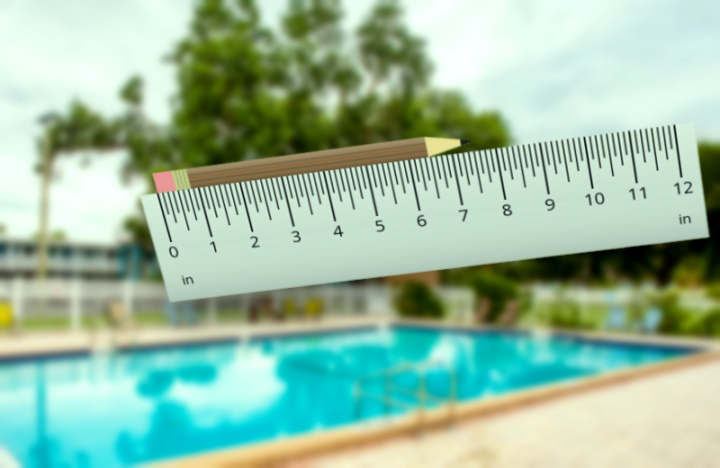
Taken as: 7.5 in
